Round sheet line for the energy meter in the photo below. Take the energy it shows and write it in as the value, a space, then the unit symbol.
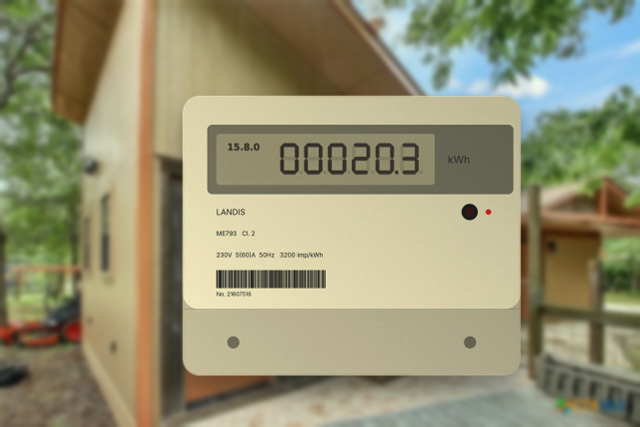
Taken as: 20.3 kWh
